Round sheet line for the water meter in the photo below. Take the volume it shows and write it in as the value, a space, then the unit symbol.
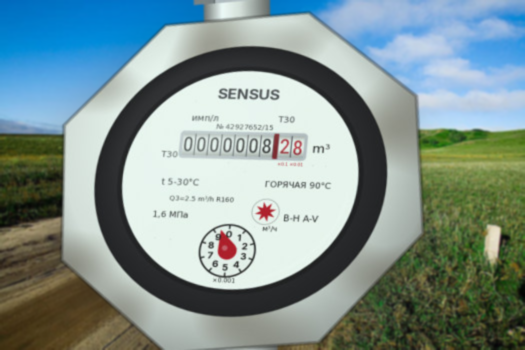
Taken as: 8.279 m³
